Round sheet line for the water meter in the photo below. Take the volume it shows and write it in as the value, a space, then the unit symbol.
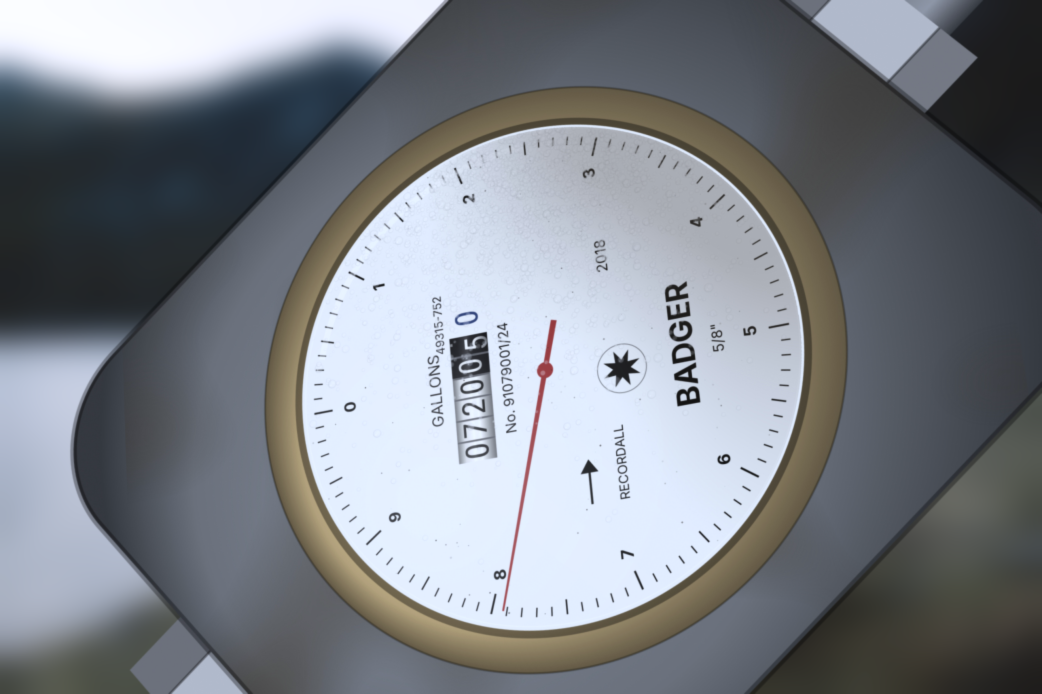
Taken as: 720047.9 gal
